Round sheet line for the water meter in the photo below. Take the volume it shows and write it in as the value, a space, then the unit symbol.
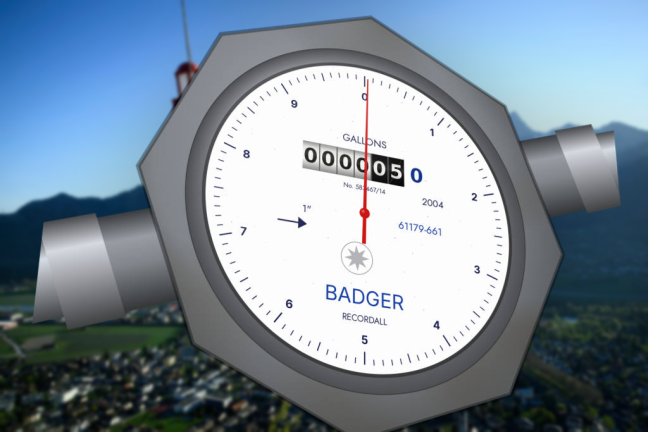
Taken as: 50.0 gal
